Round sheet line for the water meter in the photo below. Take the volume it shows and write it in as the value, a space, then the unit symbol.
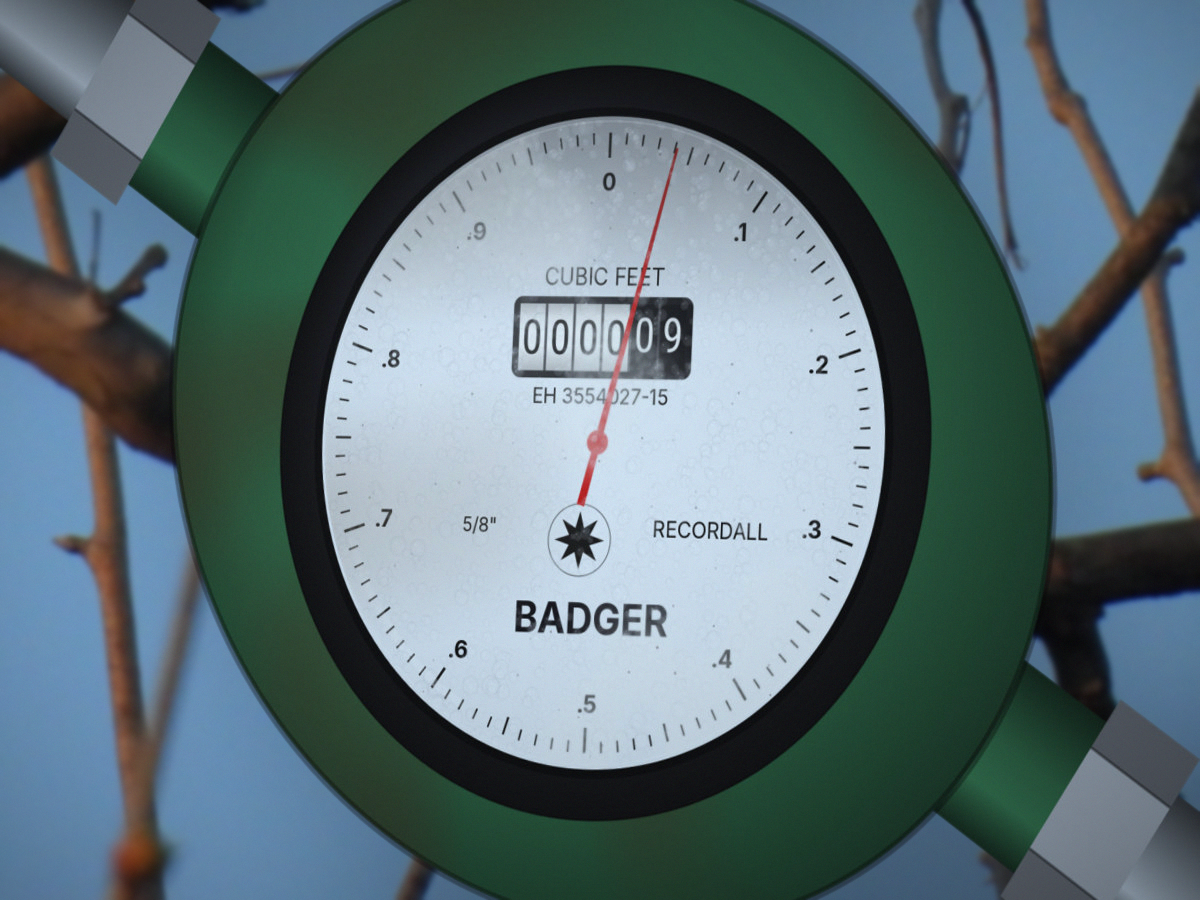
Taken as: 9.04 ft³
